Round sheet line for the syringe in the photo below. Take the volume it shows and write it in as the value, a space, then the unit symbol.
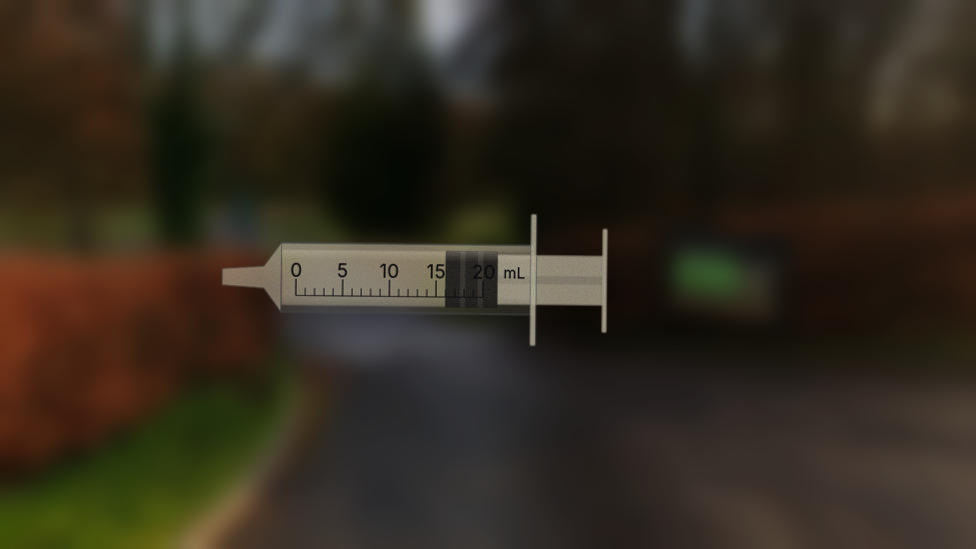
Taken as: 16 mL
